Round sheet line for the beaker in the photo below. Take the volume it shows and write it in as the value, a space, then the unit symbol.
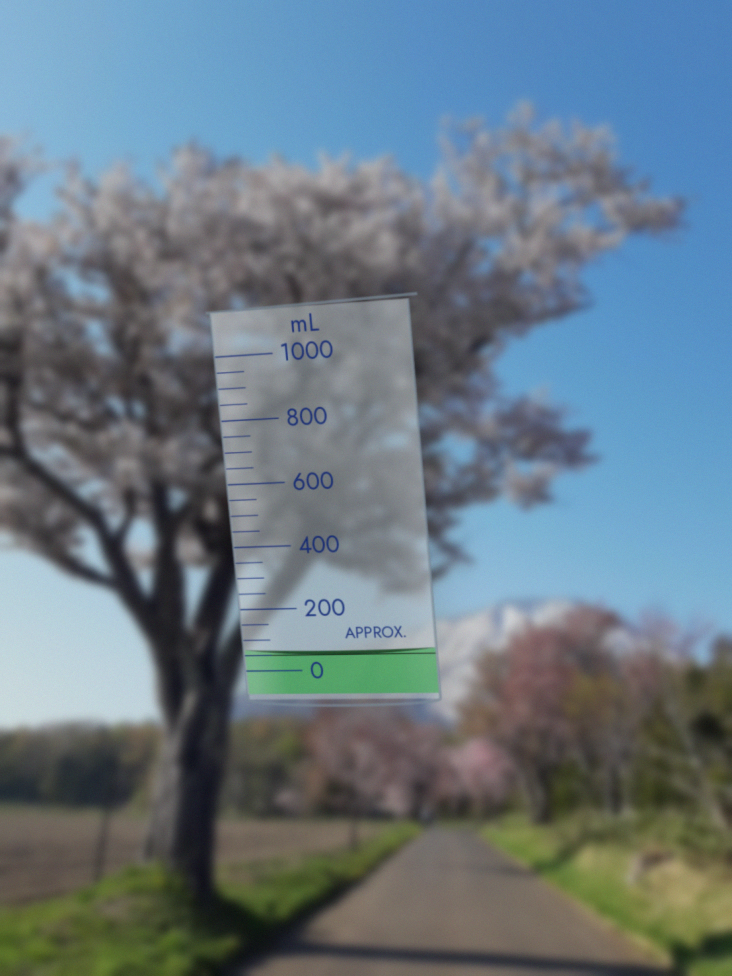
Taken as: 50 mL
